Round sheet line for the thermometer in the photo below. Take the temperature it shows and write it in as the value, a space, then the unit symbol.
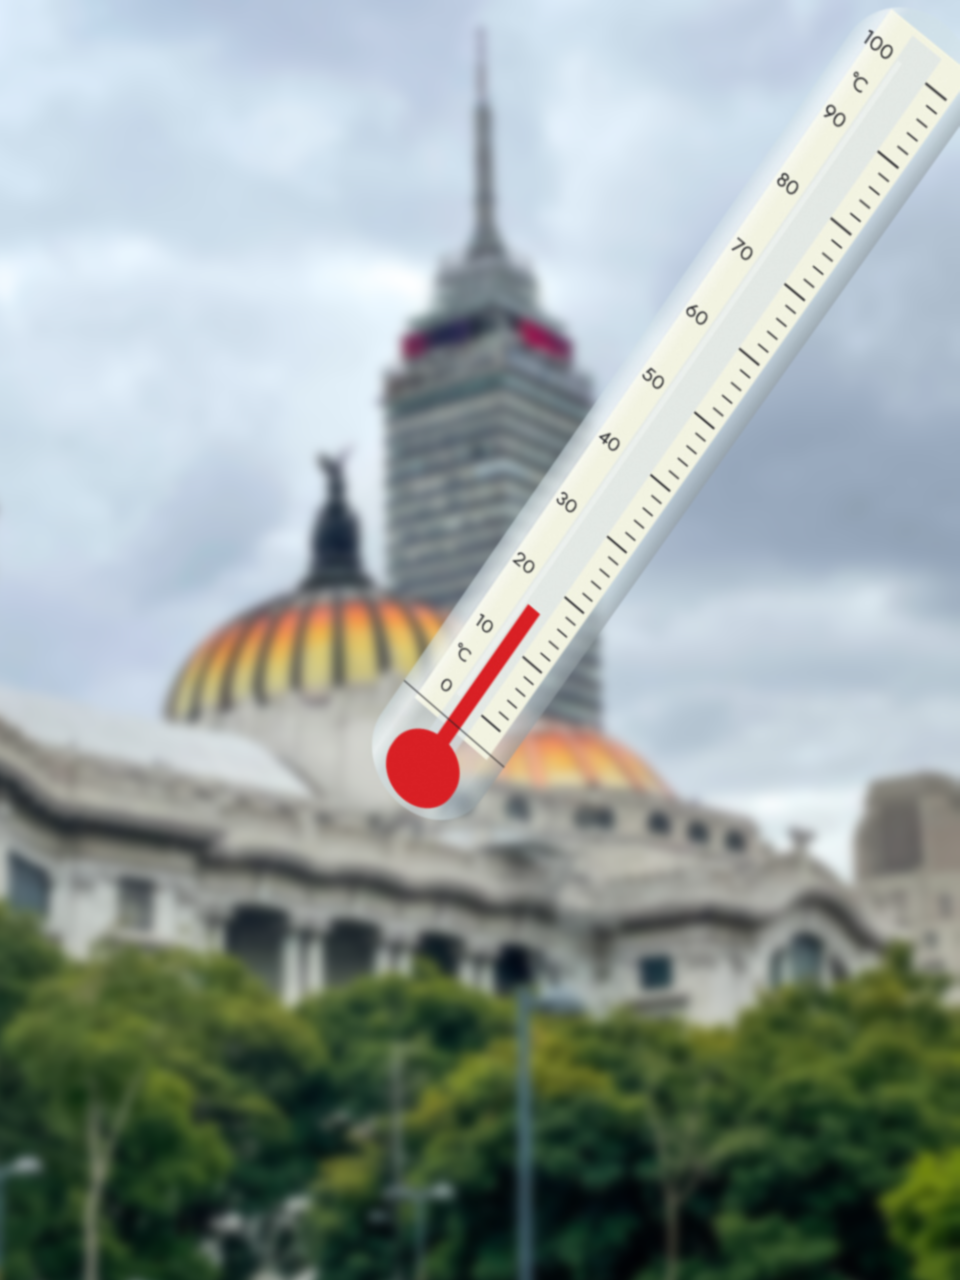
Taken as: 16 °C
